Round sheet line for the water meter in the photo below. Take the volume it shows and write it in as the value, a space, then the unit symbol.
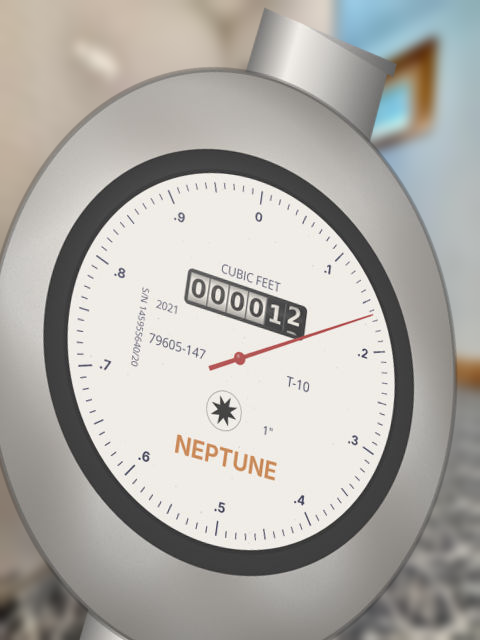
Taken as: 12.16 ft³
